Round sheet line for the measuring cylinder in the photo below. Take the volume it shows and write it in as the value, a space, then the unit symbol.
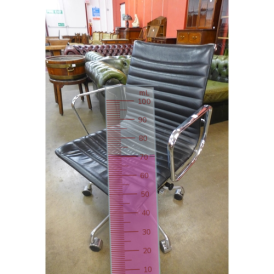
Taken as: 70 mL
